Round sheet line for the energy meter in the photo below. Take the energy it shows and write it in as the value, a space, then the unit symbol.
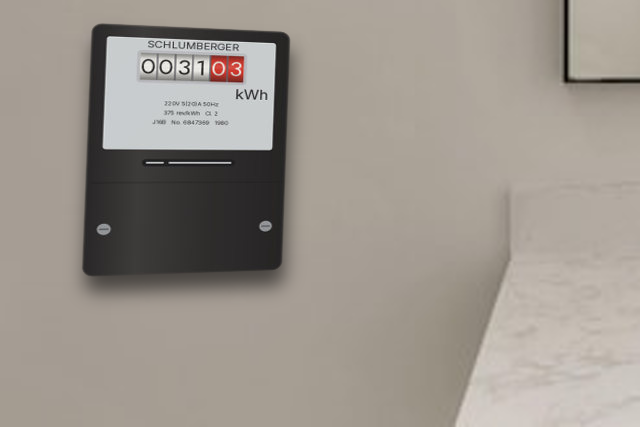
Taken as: 31.03 kWh
